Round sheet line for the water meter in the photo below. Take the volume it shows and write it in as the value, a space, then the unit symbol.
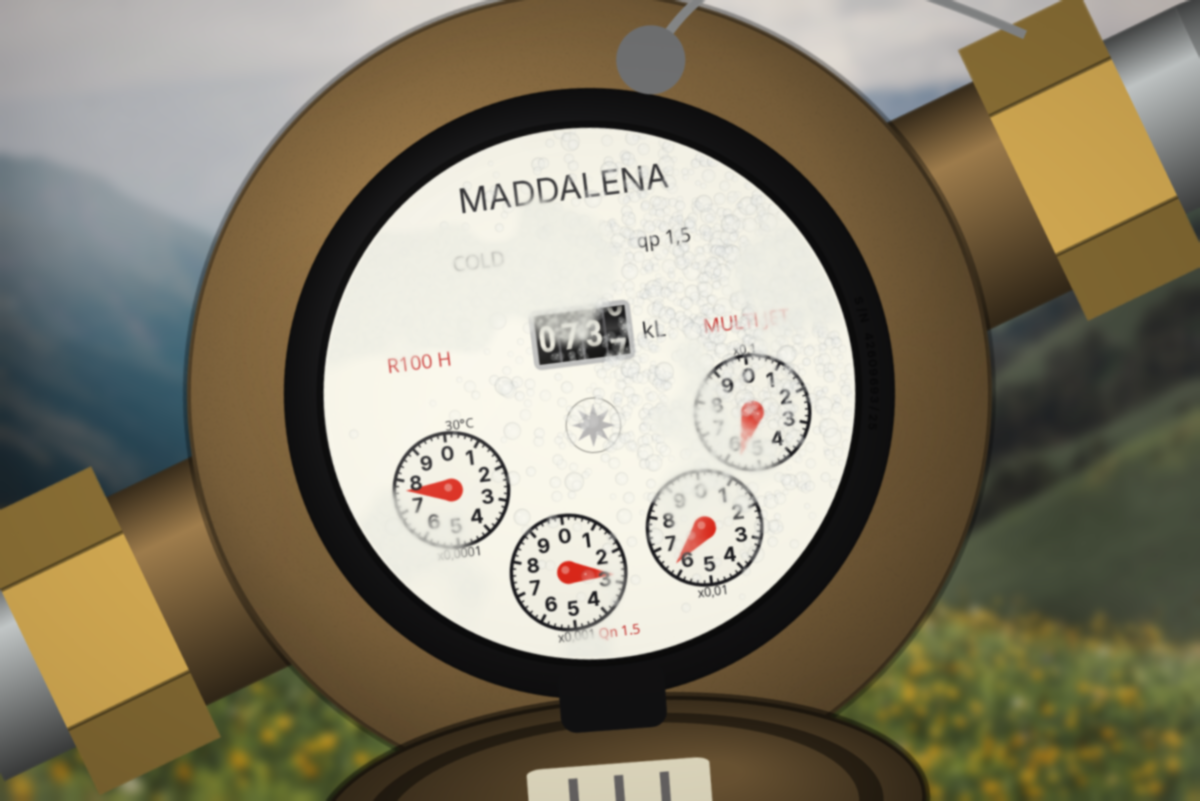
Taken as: 736.5627 kL
